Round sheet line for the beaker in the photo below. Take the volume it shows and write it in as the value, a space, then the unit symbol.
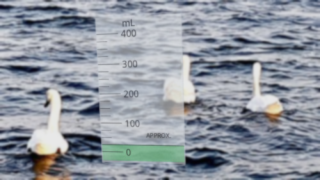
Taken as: 25 mL
